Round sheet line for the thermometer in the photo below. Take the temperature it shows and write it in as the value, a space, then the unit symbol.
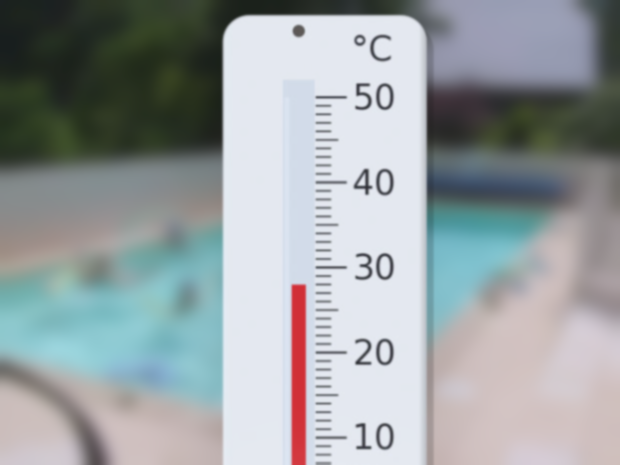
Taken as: 28 °C
